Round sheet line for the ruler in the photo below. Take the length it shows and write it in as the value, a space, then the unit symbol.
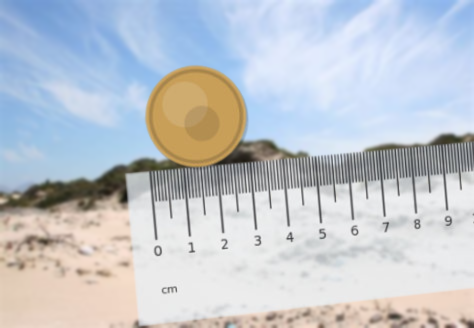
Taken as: 3 cm
